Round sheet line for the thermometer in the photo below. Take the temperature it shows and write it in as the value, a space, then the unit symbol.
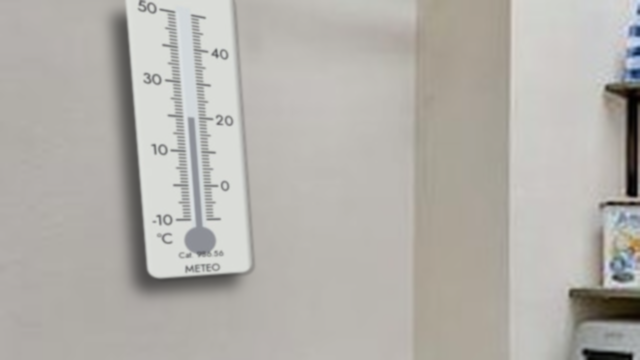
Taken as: 20 °C
